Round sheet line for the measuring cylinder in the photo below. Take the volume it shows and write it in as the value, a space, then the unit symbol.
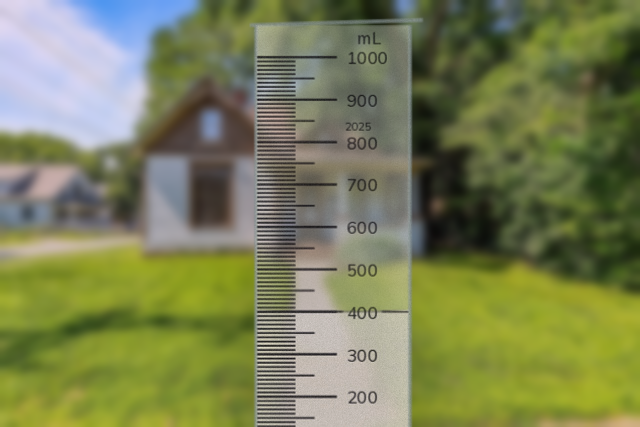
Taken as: 400 mL
